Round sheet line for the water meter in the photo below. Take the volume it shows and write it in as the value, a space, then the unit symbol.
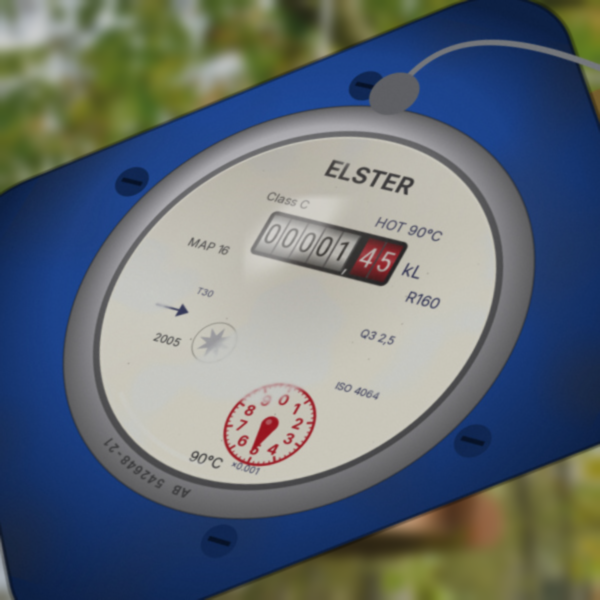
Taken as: 1.455 kL
